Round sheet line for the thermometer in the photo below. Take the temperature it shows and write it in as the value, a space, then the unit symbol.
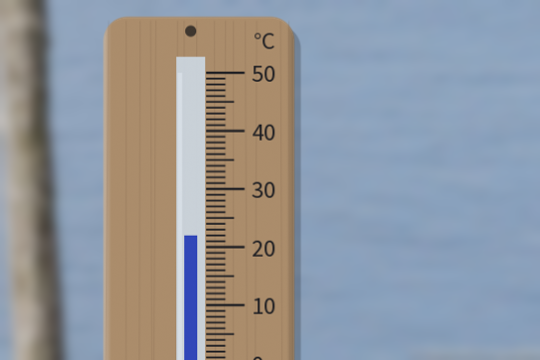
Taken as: 22 °C
